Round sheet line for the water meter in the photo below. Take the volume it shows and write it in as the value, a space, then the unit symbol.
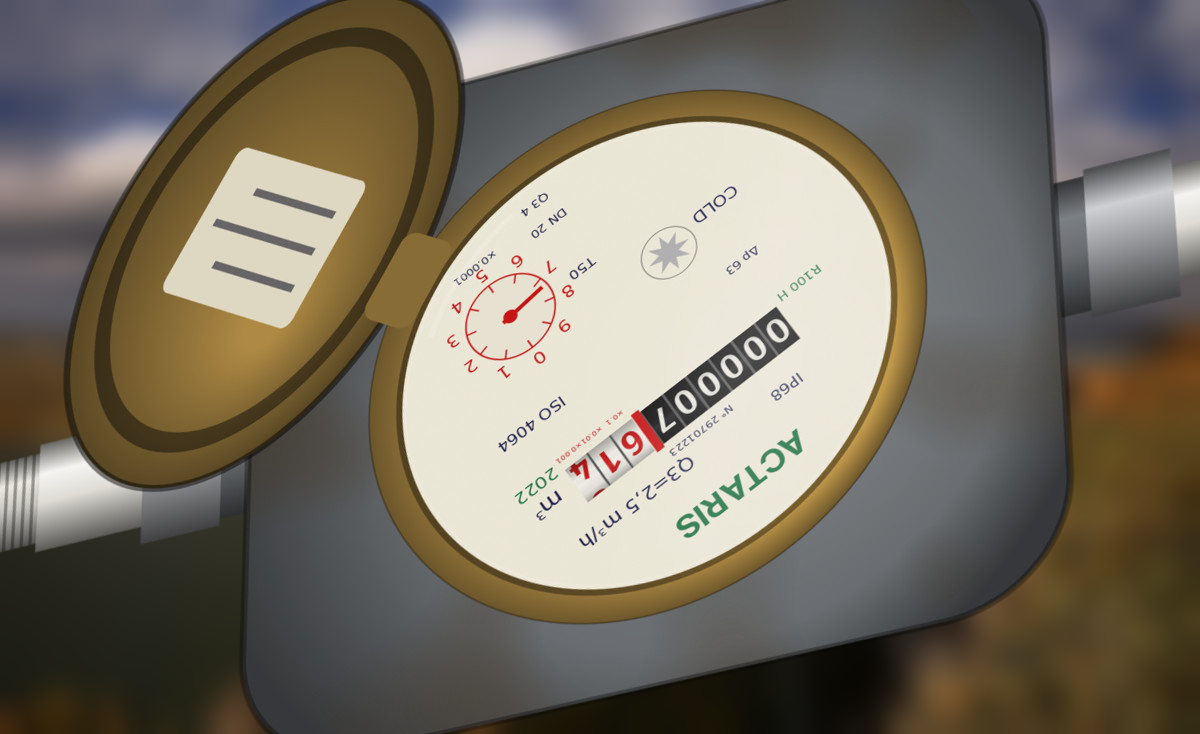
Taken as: 7.6137 m³
